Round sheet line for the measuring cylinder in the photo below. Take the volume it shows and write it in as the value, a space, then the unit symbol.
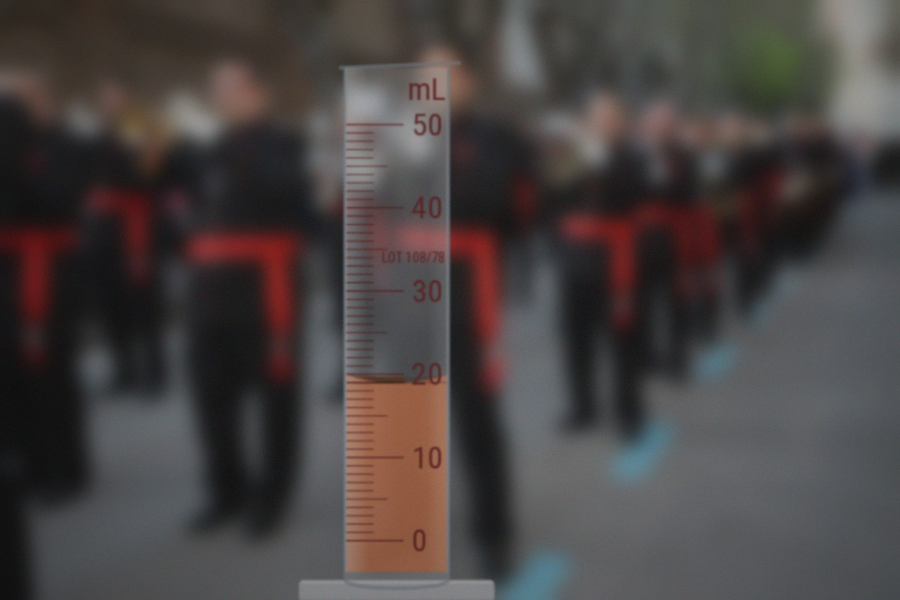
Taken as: 19 mL
